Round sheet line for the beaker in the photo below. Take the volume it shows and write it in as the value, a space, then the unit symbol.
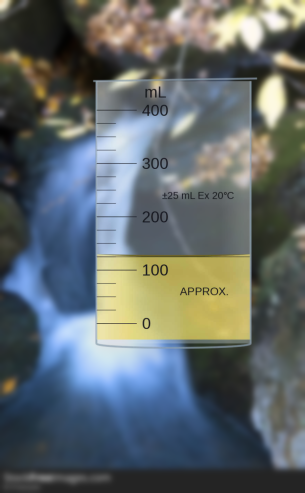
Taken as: 125 mL
